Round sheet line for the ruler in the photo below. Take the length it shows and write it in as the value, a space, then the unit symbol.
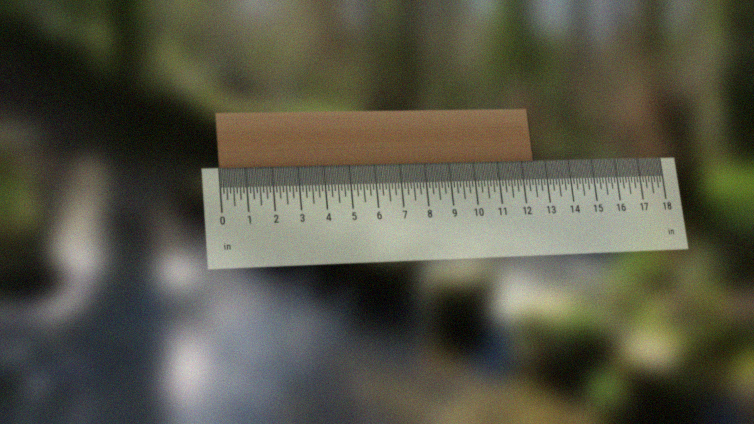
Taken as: 12.5 in
